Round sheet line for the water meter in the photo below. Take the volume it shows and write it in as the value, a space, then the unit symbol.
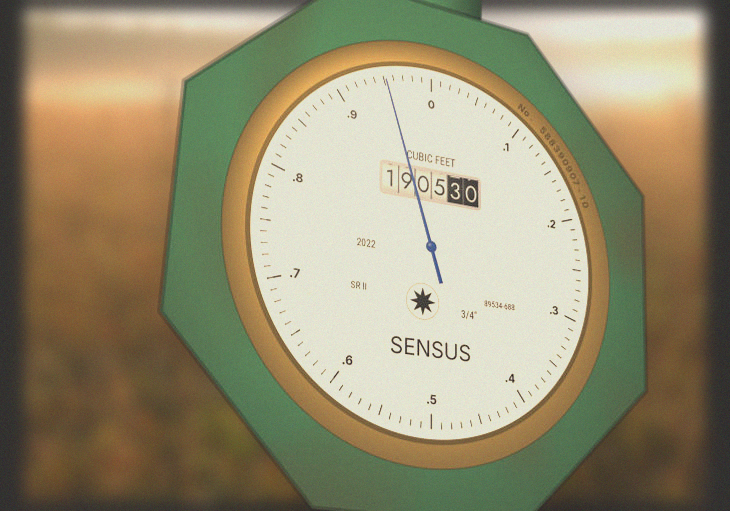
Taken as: 190529.95 ft³
